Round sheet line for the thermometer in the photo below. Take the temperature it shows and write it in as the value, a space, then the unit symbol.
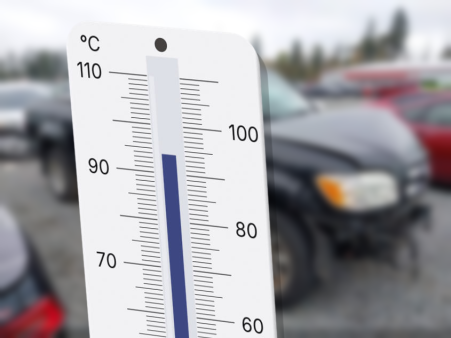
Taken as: 94 °C
